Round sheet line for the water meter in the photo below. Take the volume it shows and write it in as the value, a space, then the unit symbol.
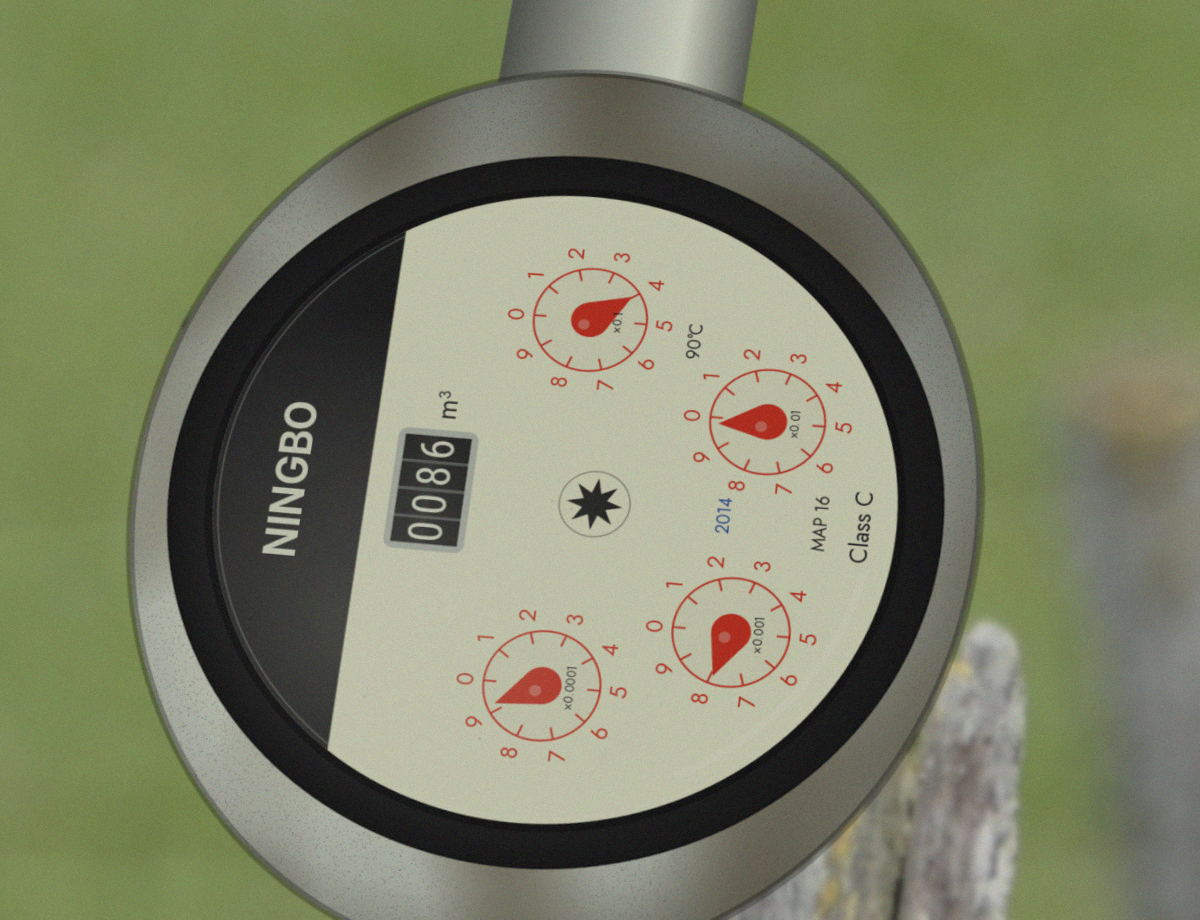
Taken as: 86.3979 m³
